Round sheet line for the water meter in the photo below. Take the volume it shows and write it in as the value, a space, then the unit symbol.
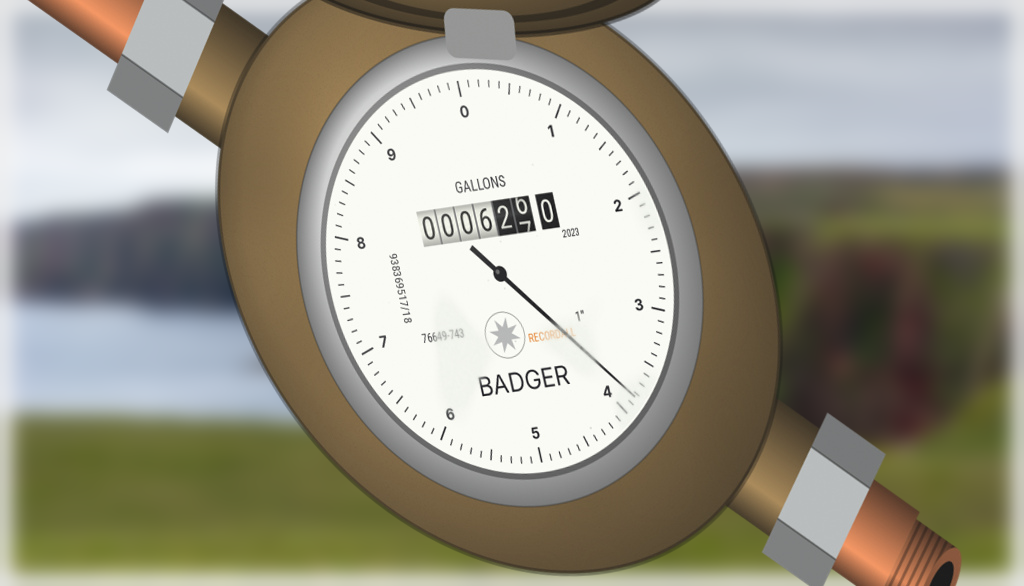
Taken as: 6263.8 gal
